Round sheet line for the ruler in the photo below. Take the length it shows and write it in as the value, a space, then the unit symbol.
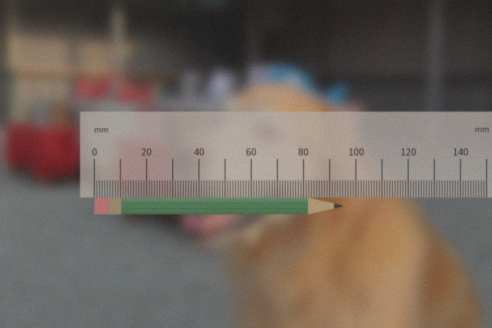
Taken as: 95 mm
